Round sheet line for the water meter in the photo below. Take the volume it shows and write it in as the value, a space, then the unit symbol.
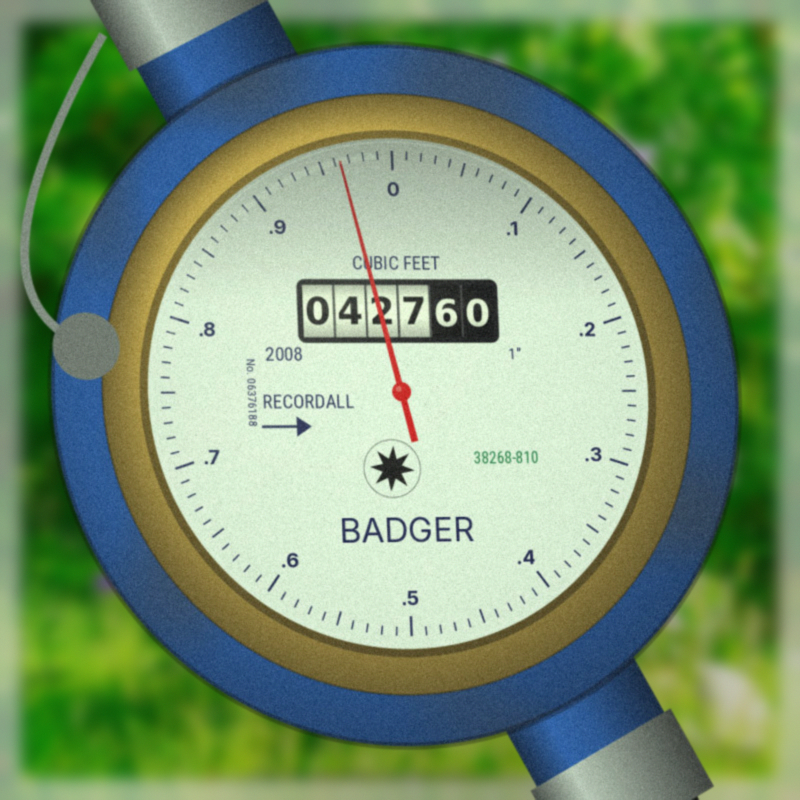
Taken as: 42759.96 ft³
